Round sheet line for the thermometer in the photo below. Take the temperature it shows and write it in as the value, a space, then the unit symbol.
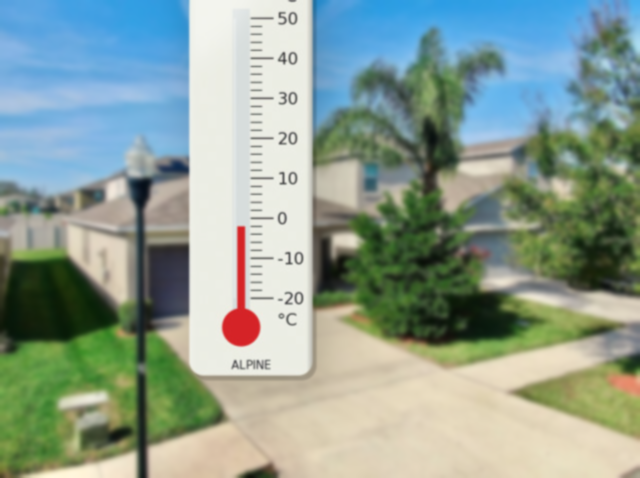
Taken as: -2 °C
